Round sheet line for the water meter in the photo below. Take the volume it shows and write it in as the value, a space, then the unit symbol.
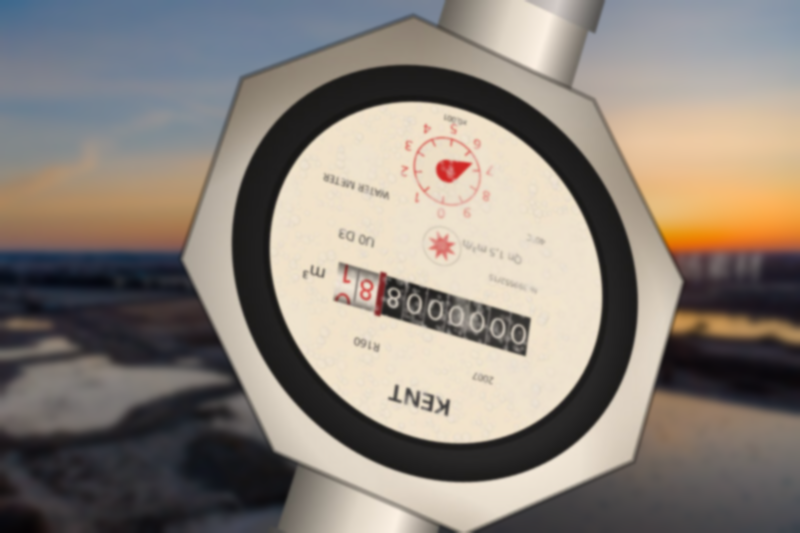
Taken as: 8.806 m³
